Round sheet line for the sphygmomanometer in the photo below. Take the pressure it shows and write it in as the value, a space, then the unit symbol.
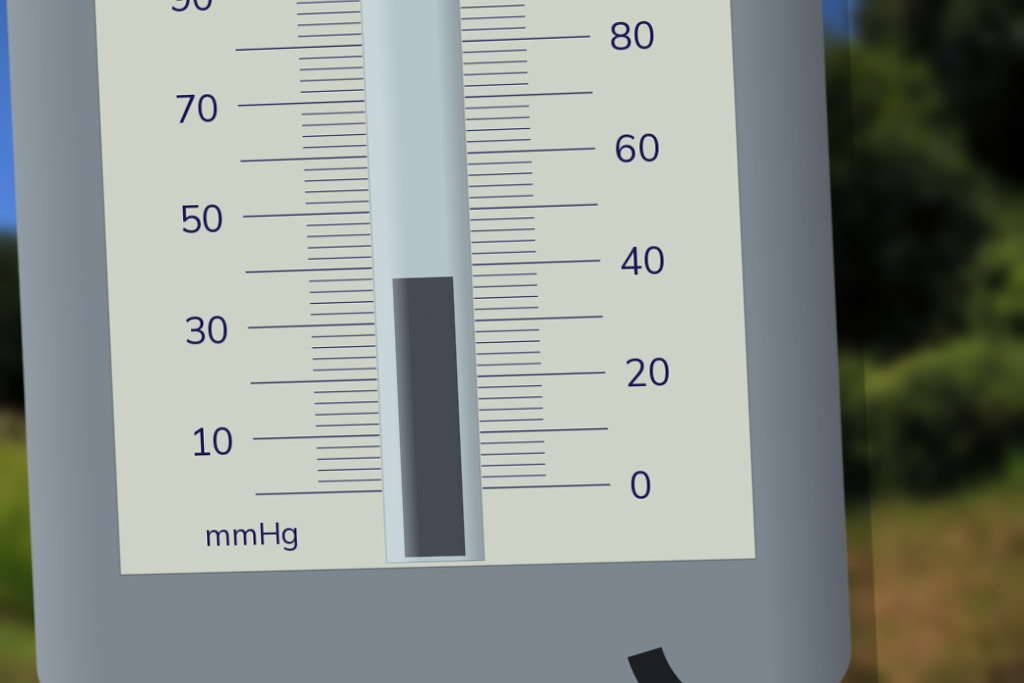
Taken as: 38 mmHg
